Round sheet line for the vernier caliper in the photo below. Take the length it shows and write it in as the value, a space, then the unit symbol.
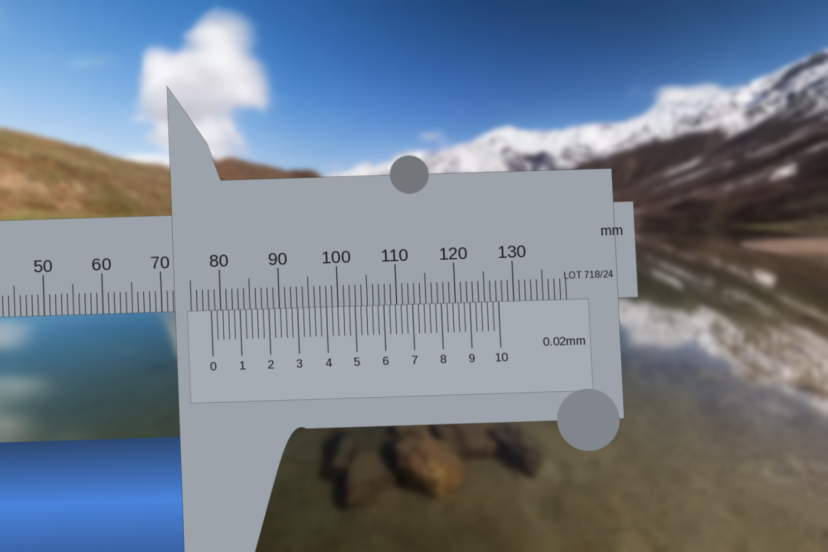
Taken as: 78.4 mm
